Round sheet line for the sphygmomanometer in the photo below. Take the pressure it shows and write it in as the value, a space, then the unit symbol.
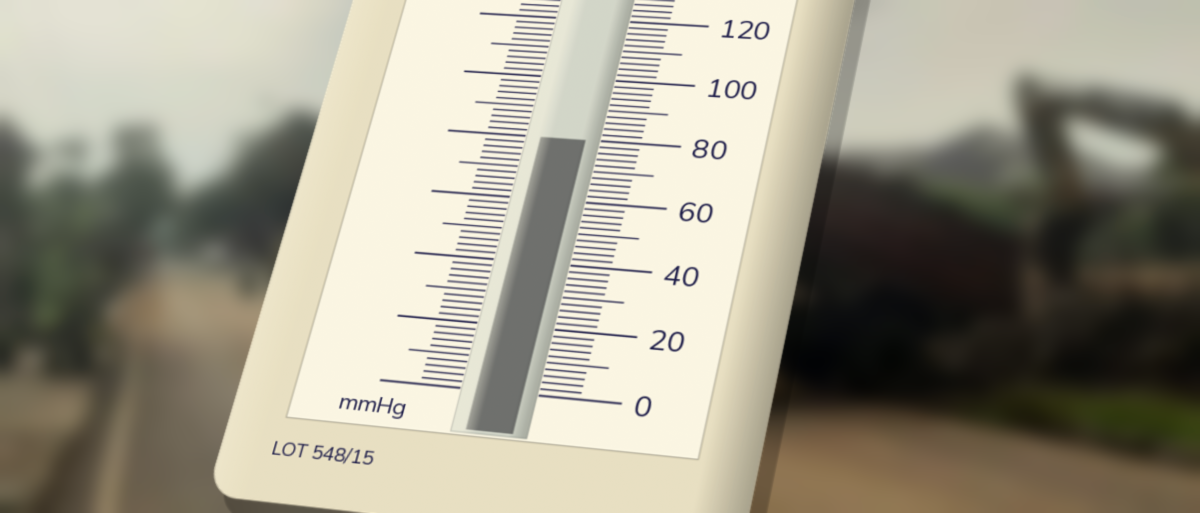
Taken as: 80 mmHg
